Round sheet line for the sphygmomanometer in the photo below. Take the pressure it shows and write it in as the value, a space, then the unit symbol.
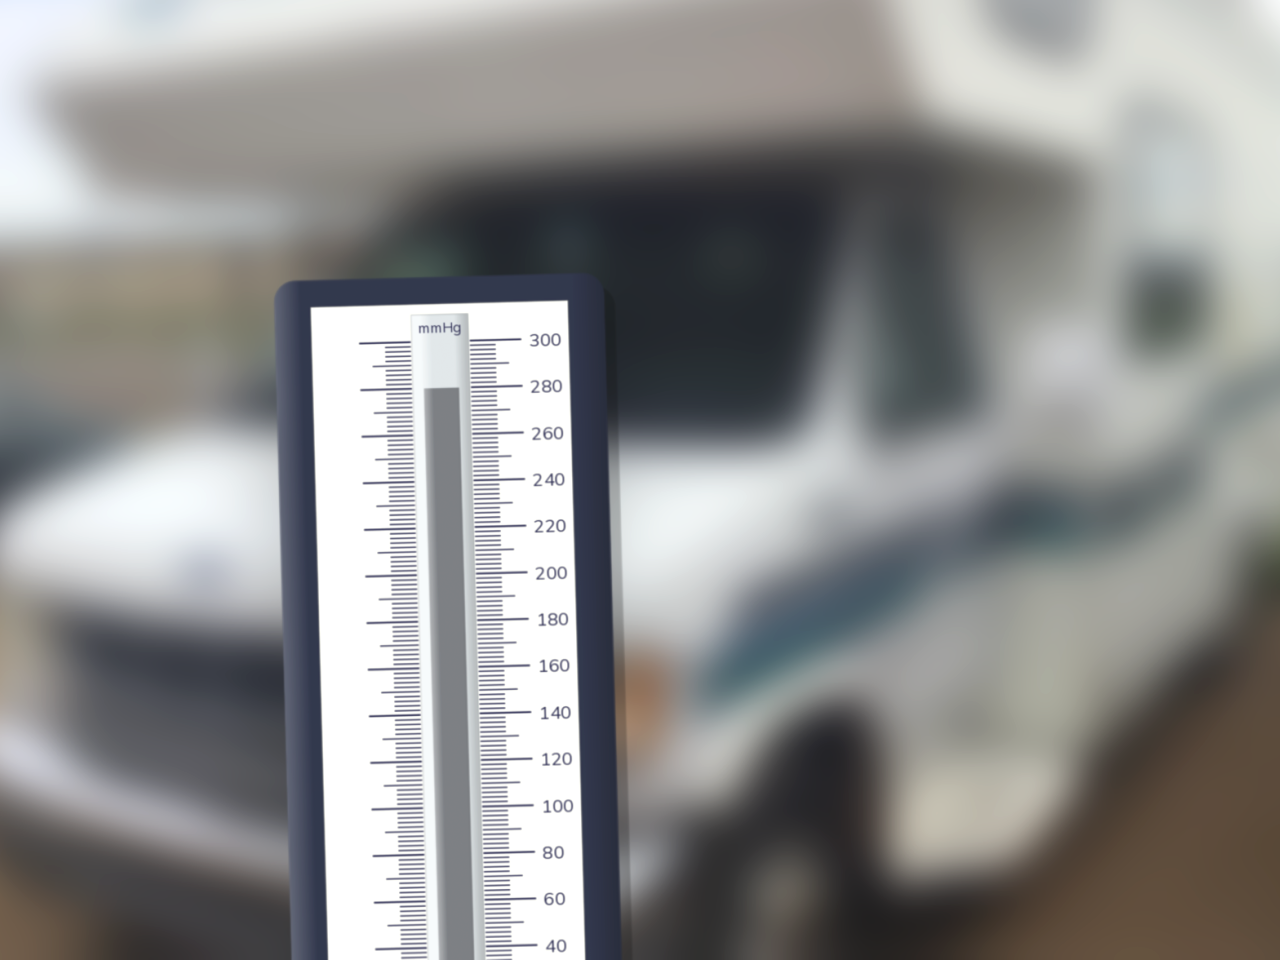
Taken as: 280 mmHg
